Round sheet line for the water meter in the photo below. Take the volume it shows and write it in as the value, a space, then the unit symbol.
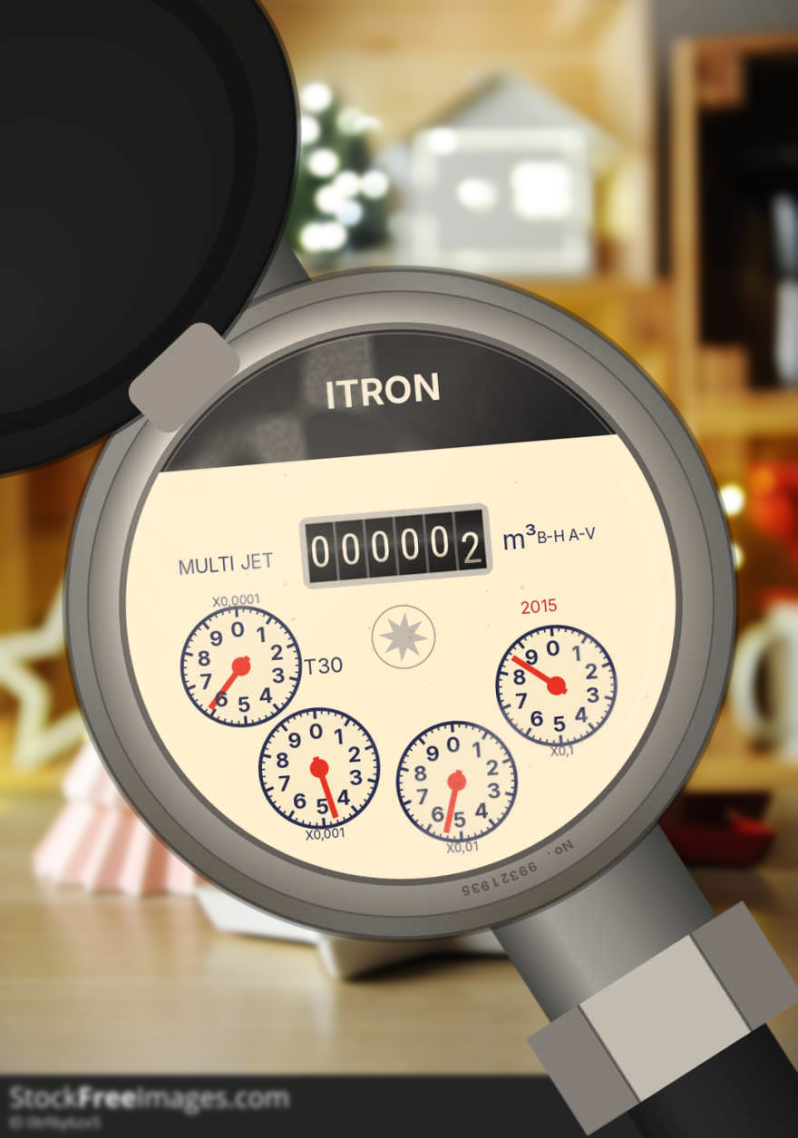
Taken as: 1.8546 m³
